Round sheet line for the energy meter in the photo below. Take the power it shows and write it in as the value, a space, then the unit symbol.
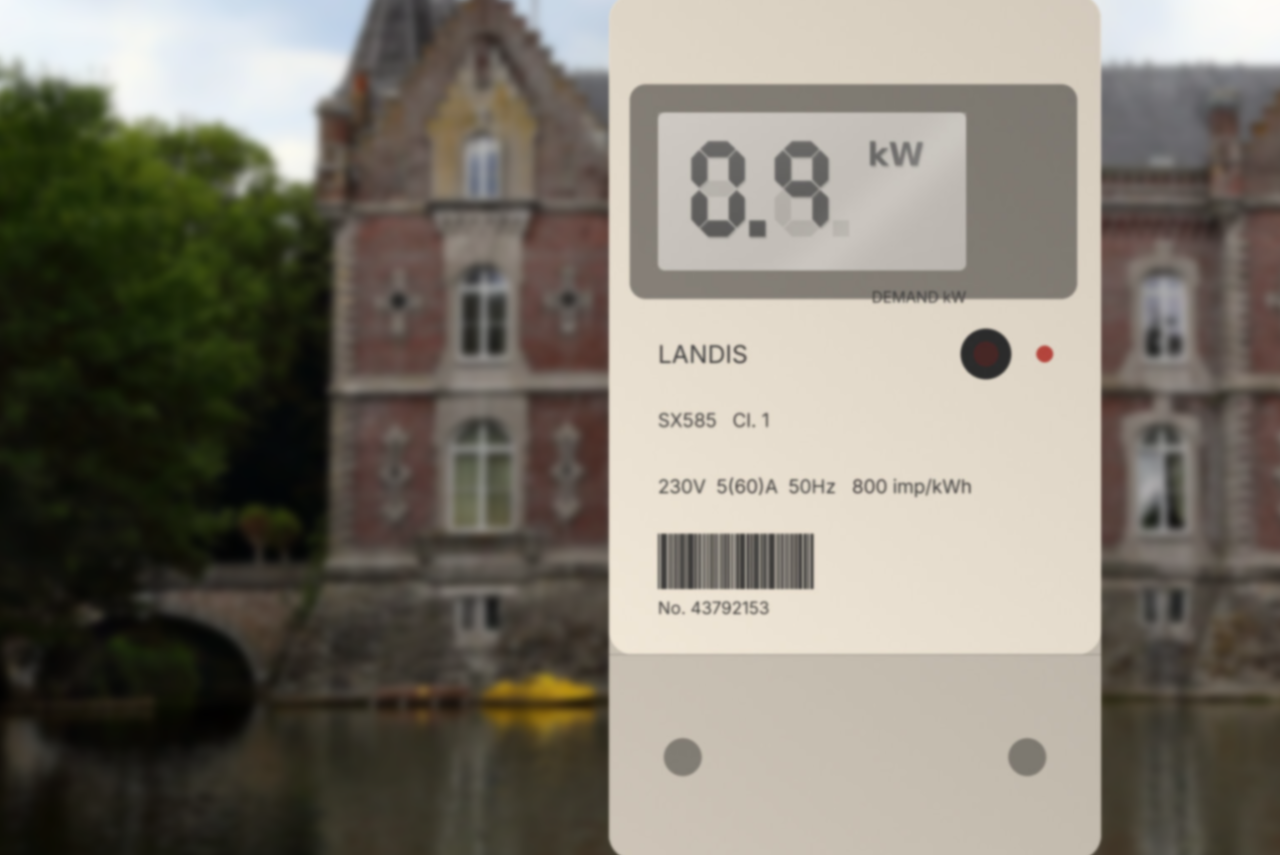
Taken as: 0.9 kW
